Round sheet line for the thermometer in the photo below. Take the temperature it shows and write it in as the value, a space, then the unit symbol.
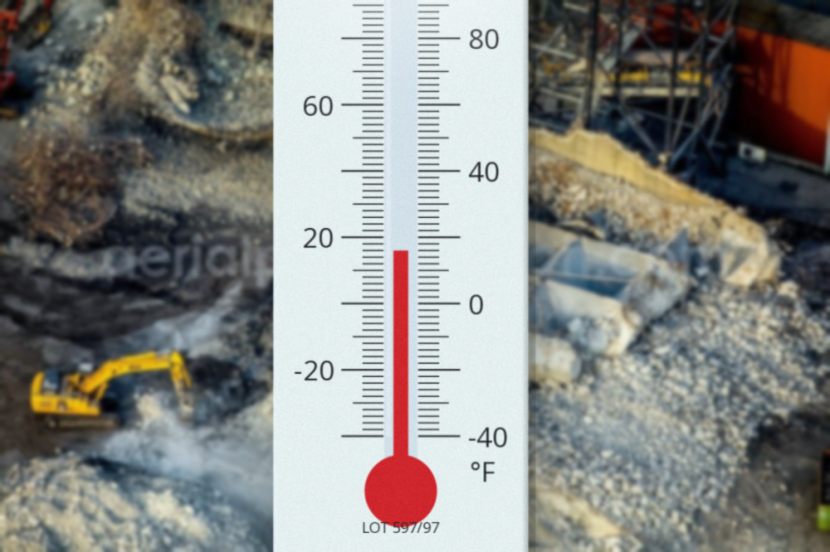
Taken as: 16 °F
